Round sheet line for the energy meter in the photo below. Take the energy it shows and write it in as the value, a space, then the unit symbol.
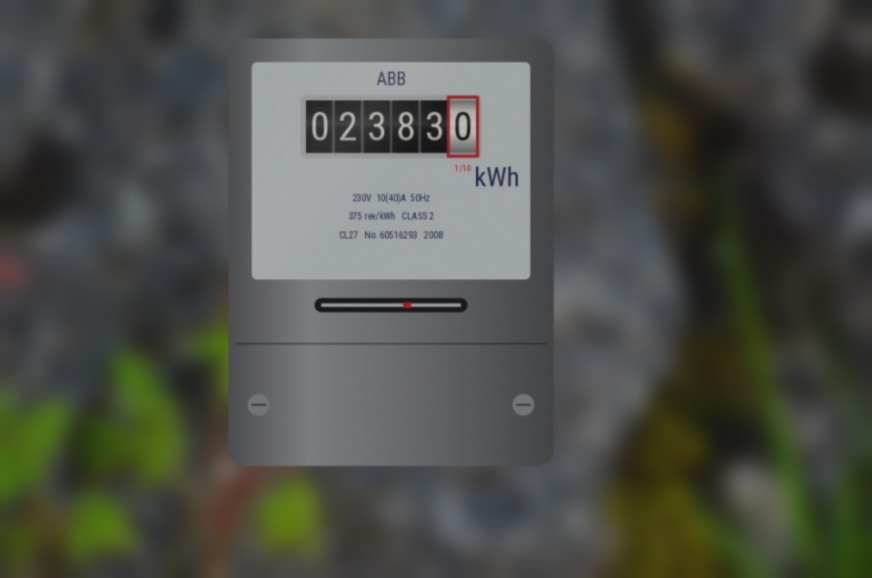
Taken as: 2383.0 kWh
